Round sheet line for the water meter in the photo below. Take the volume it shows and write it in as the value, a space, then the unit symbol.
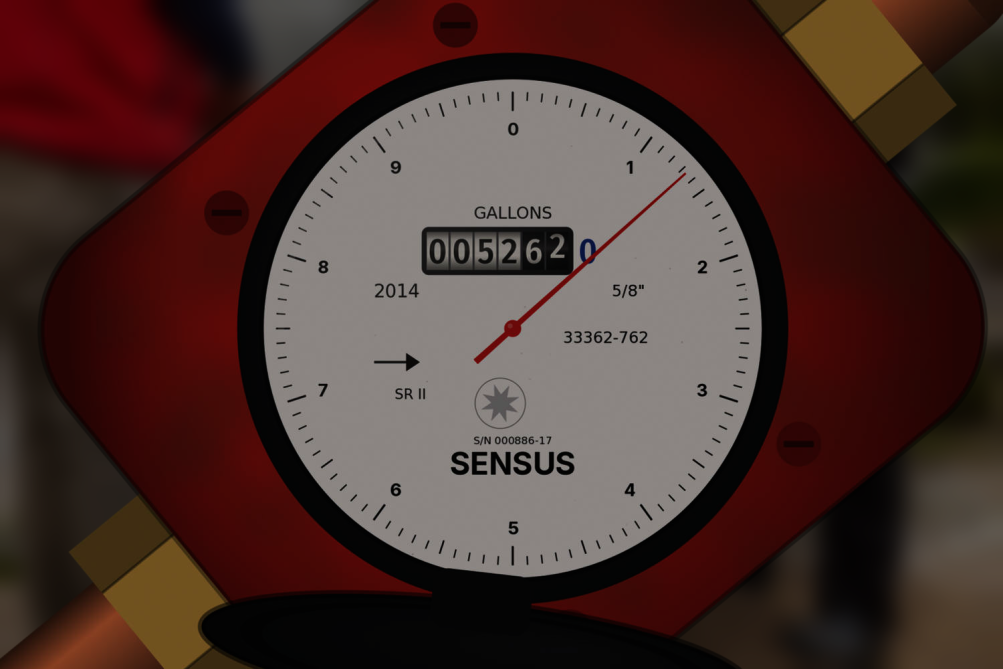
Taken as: 52621.3 gal
